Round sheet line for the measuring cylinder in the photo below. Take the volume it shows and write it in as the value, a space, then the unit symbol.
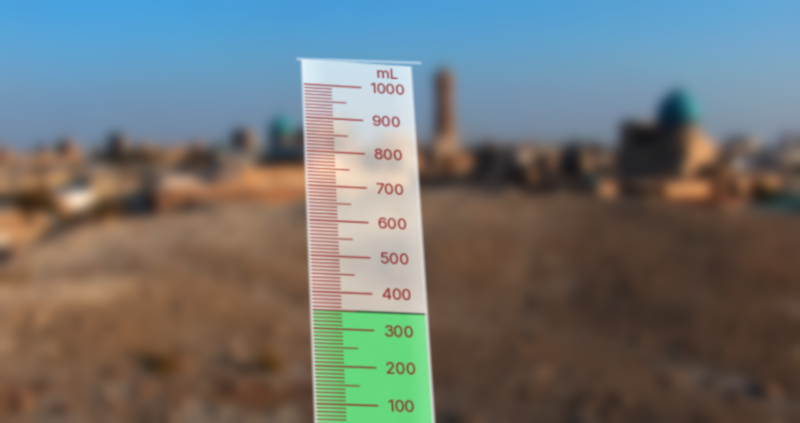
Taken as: 350 mL
